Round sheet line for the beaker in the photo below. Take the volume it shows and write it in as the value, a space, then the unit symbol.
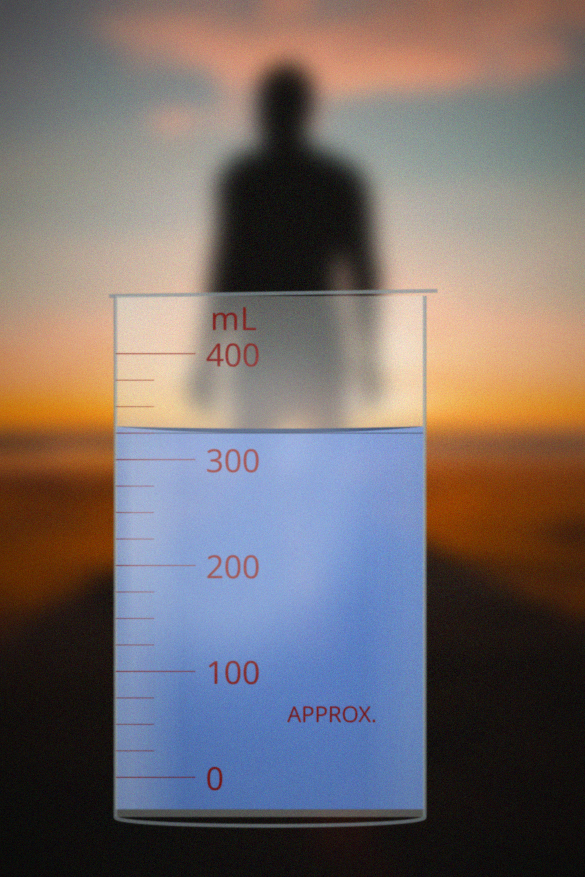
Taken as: 325 mL
